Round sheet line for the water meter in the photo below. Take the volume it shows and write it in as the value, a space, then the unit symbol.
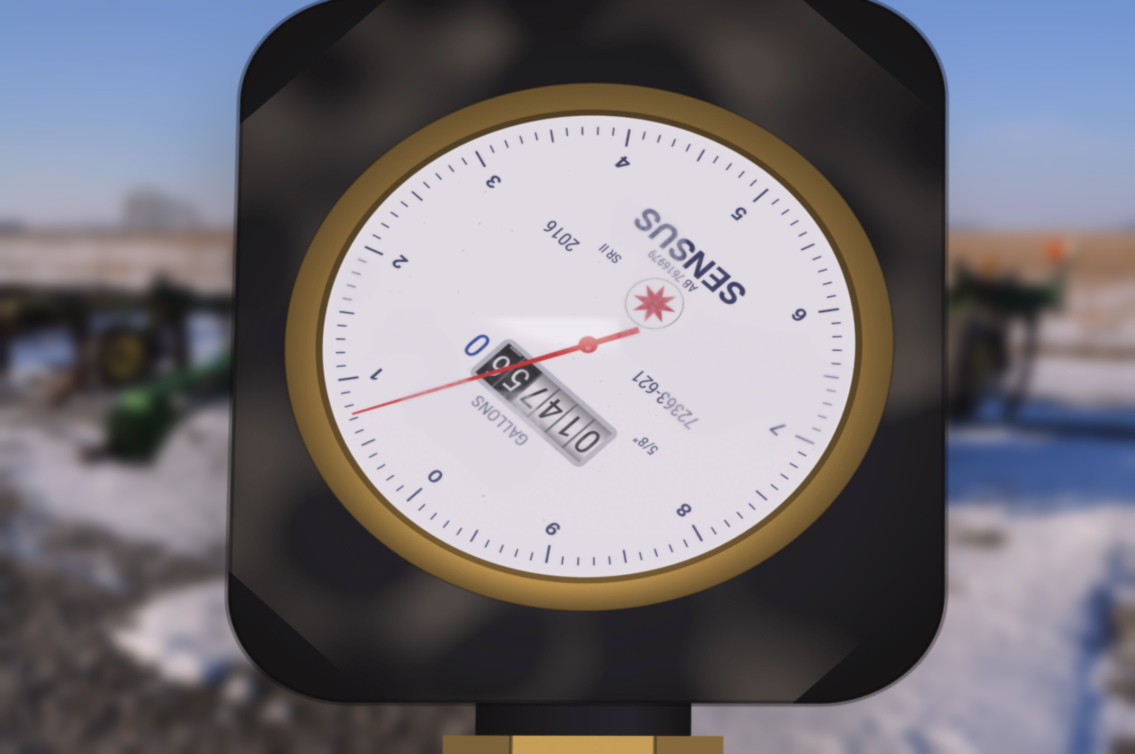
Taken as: 147560.7 gal
